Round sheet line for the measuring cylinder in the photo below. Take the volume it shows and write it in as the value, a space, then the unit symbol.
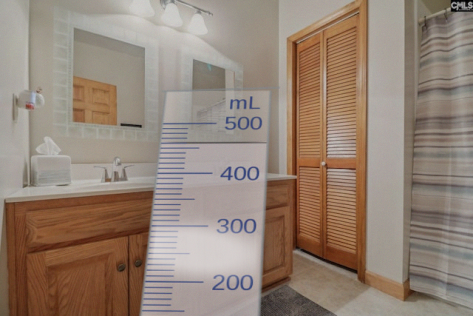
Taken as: 460 mL
